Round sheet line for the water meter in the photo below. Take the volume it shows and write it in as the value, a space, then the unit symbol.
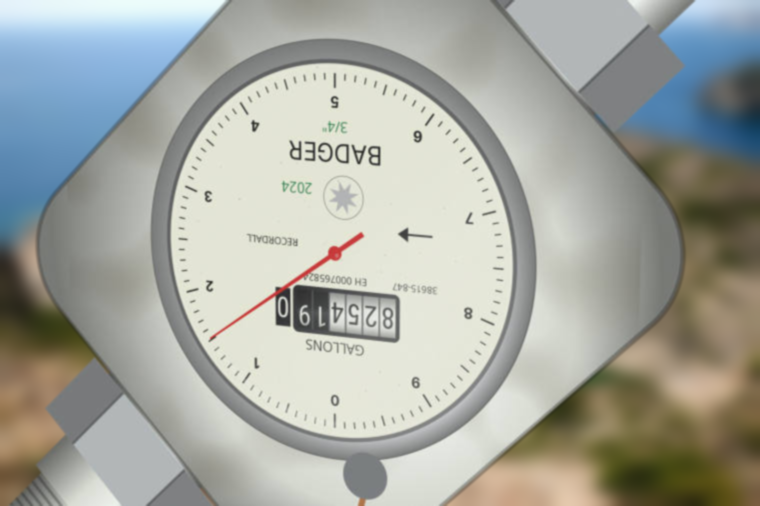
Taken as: 8254191.5 gal
